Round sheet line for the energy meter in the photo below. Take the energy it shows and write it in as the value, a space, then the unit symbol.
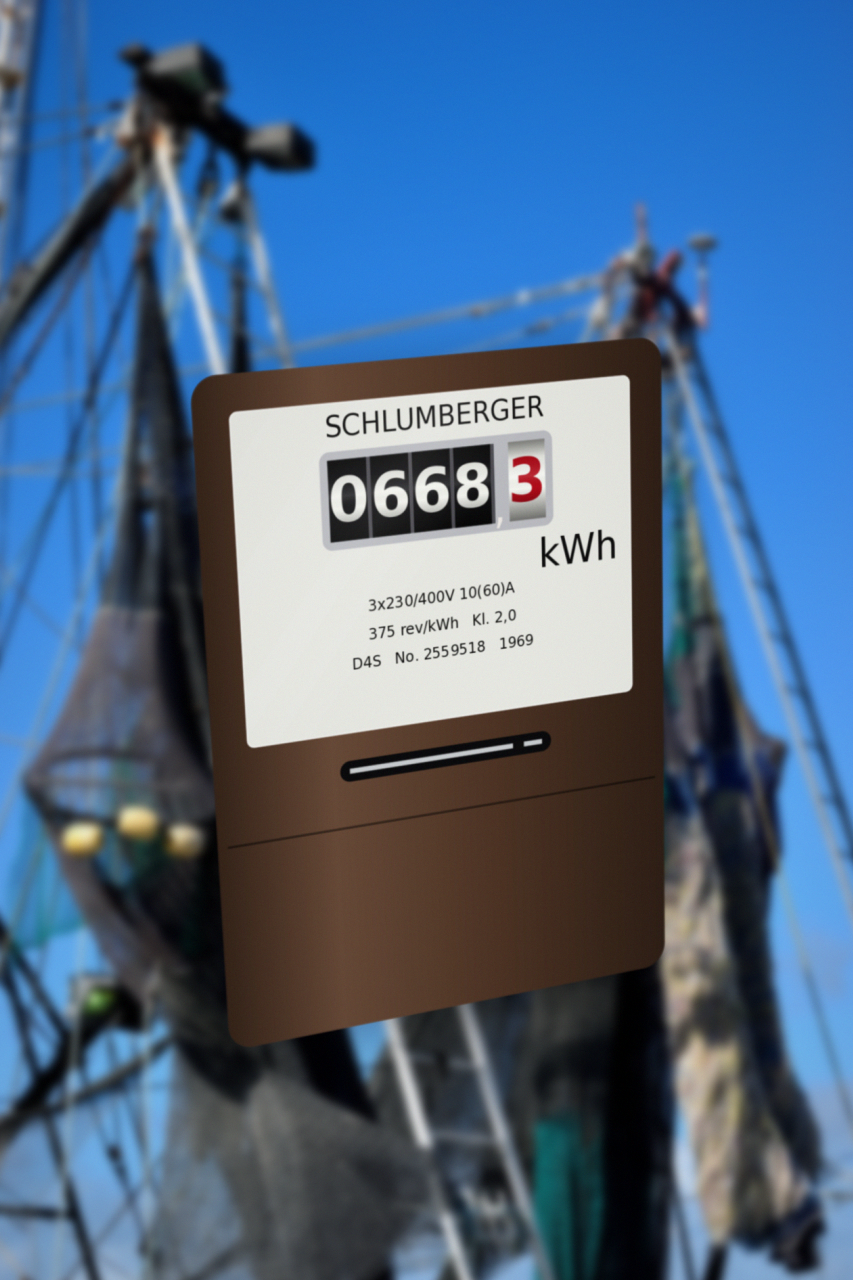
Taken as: 668.3 kWh
